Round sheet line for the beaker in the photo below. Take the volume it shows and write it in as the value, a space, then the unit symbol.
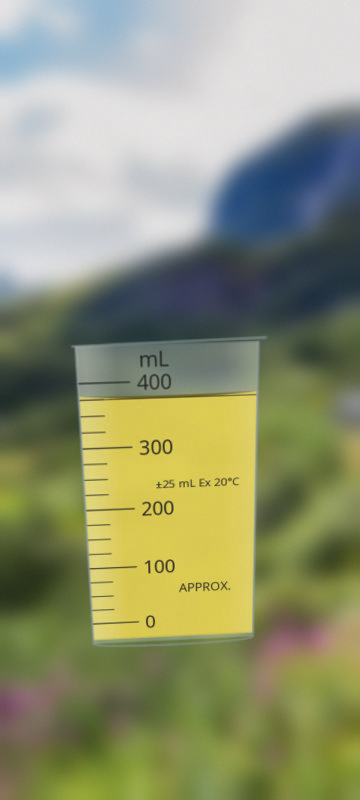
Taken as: 375 mL
